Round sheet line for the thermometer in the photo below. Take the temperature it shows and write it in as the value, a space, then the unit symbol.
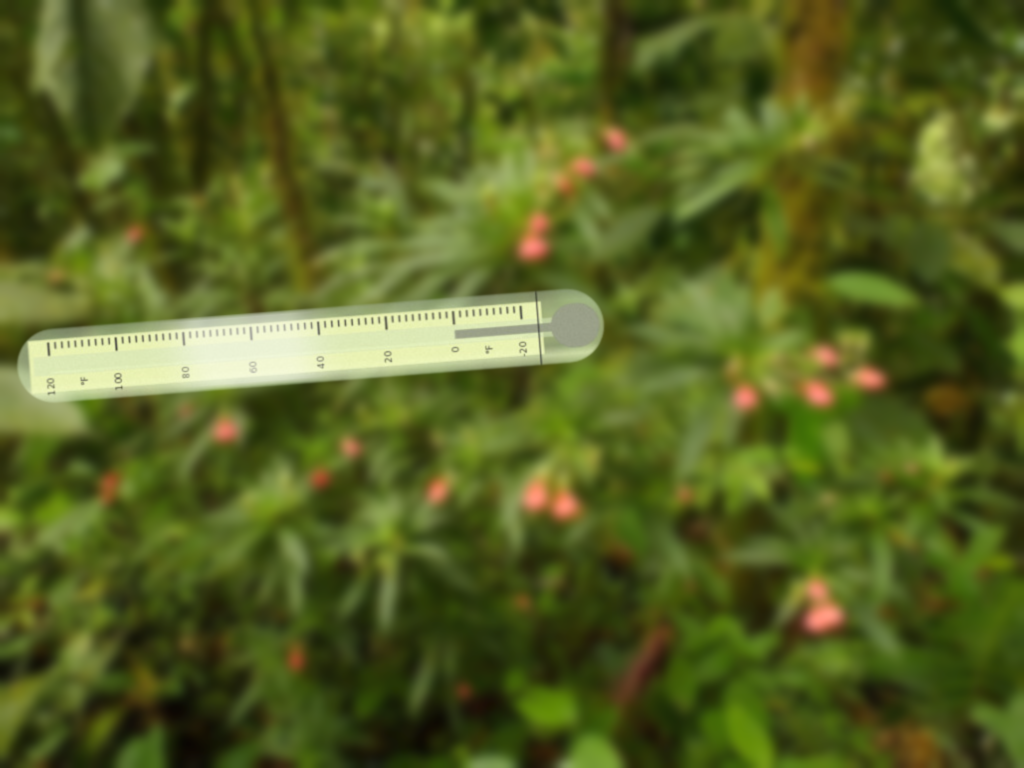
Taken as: 0 °F
